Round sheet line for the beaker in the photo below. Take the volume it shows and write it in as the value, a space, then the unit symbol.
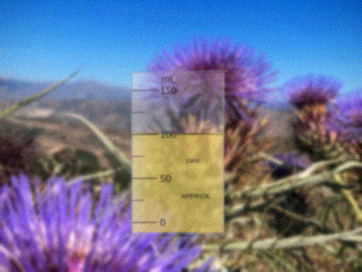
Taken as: 100 mL
